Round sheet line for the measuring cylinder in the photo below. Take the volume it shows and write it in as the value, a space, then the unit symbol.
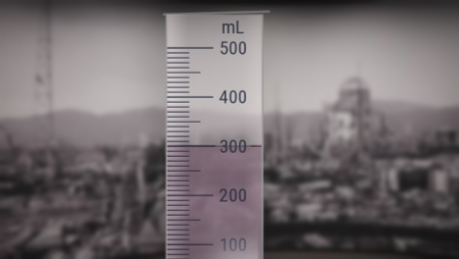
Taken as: 300 mL
